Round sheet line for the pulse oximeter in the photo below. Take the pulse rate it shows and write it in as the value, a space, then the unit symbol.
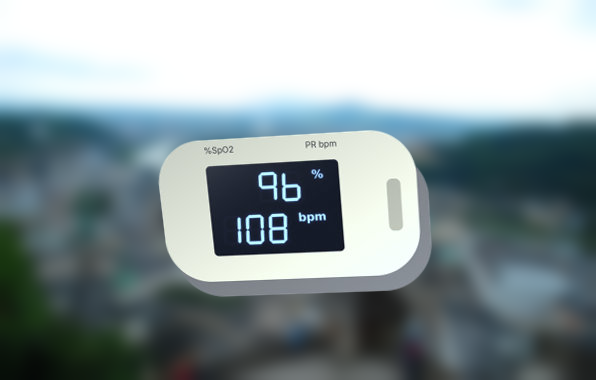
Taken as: 108 bpm
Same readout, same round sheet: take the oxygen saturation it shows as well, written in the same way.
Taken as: 96 %
